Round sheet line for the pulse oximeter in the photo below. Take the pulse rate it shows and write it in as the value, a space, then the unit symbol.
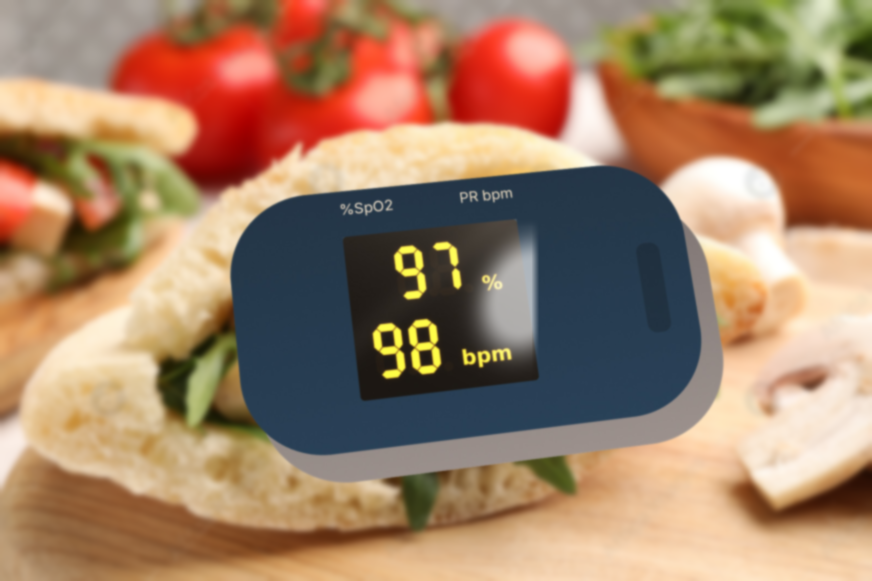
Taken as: 98 bpm
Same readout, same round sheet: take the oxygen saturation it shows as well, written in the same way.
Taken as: 97 %
